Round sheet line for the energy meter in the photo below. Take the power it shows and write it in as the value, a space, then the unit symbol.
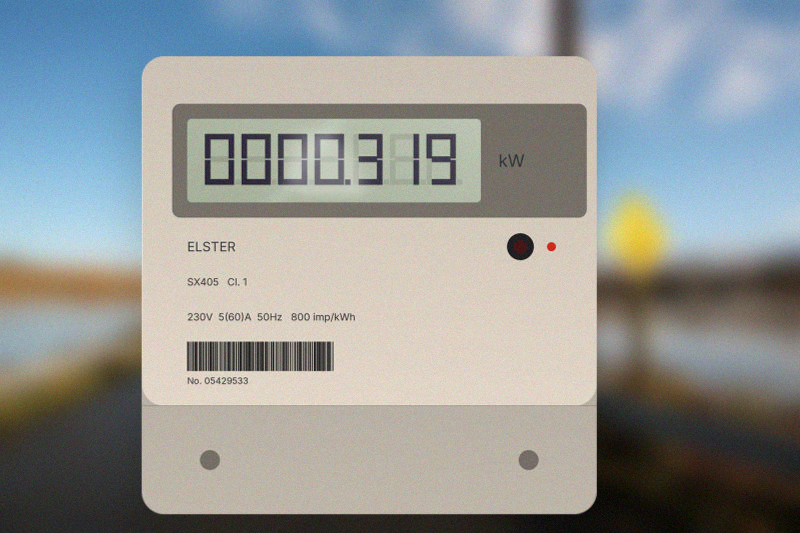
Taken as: 0.319 kW
